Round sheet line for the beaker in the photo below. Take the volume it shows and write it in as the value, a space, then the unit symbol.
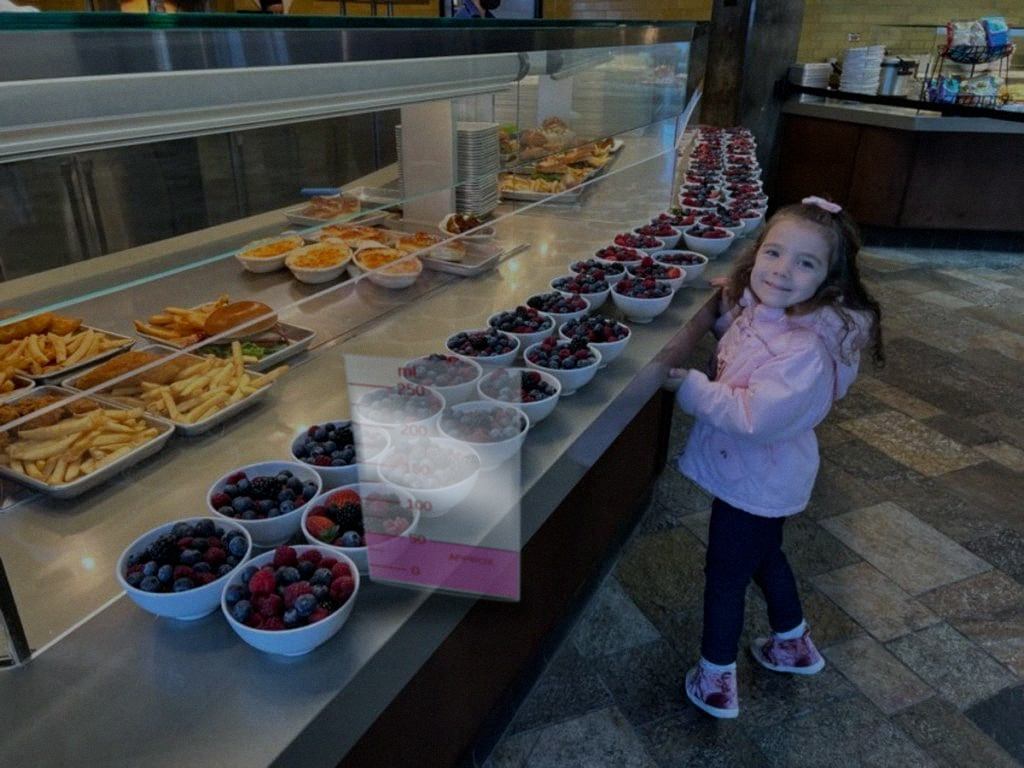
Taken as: 50 mL
